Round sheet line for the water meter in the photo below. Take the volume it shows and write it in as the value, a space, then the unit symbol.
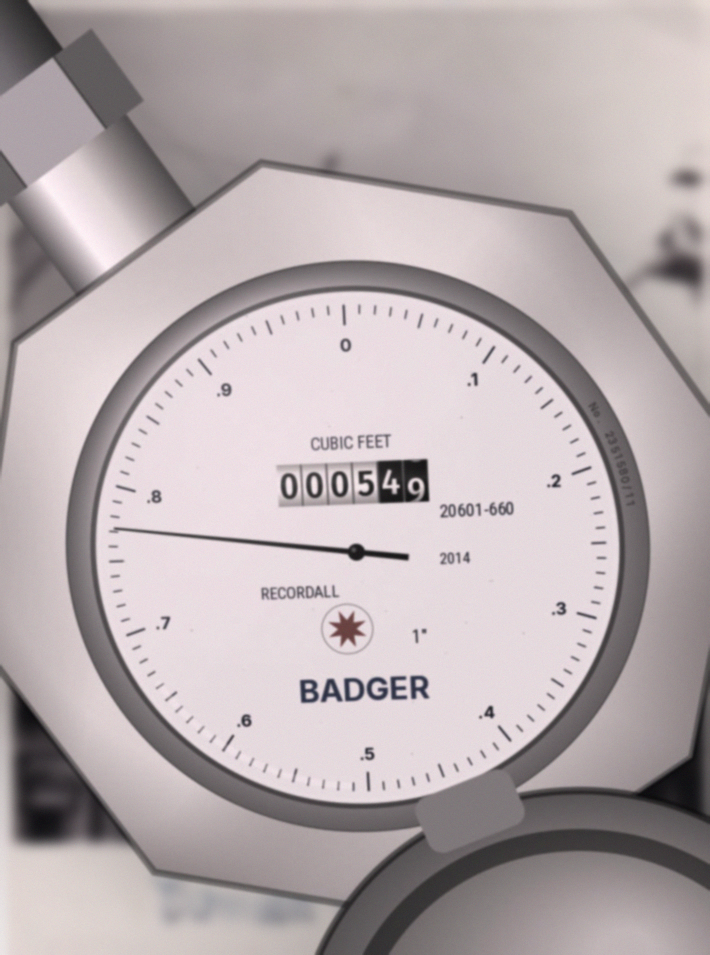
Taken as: 548.77 ft³
